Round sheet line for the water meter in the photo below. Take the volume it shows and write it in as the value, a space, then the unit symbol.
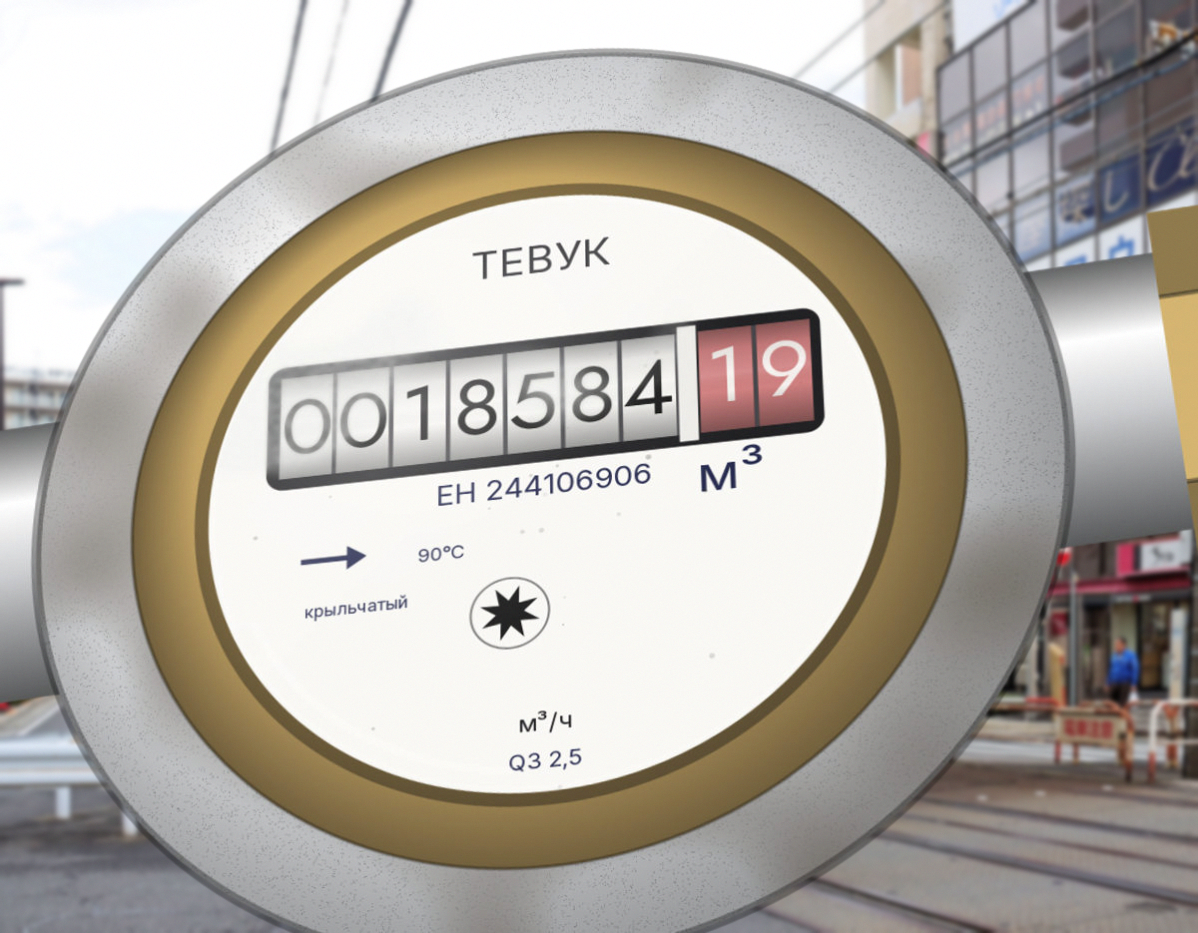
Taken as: 18584.19 m³
